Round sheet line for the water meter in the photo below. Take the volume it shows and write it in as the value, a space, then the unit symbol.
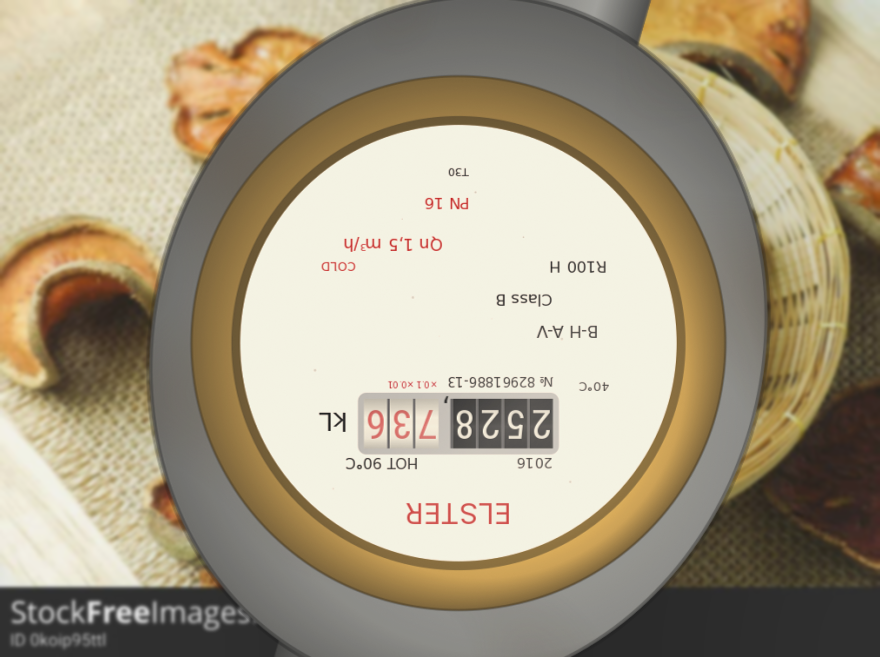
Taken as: 2528.736 kL
